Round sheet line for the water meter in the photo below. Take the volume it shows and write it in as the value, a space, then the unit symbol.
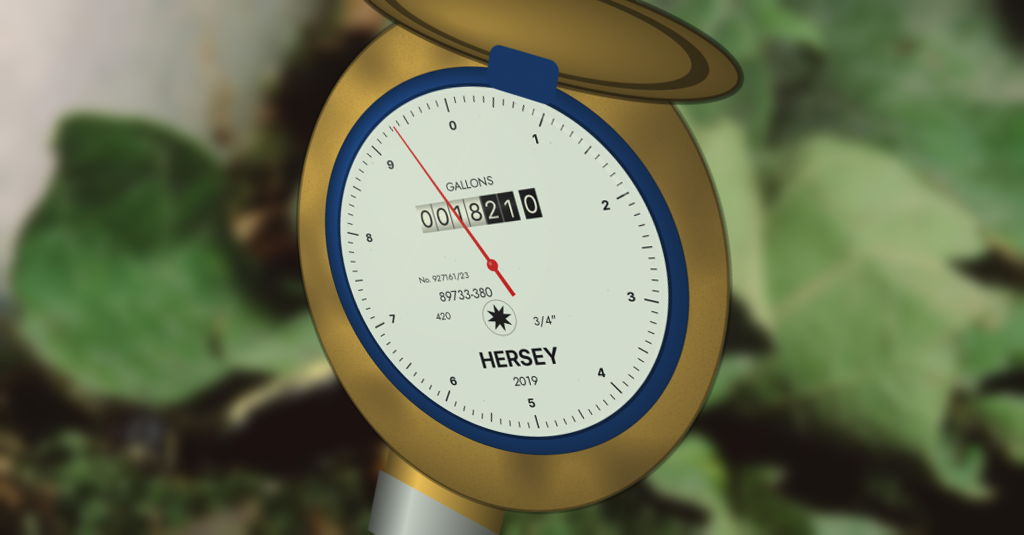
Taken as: 18209.3 gal
